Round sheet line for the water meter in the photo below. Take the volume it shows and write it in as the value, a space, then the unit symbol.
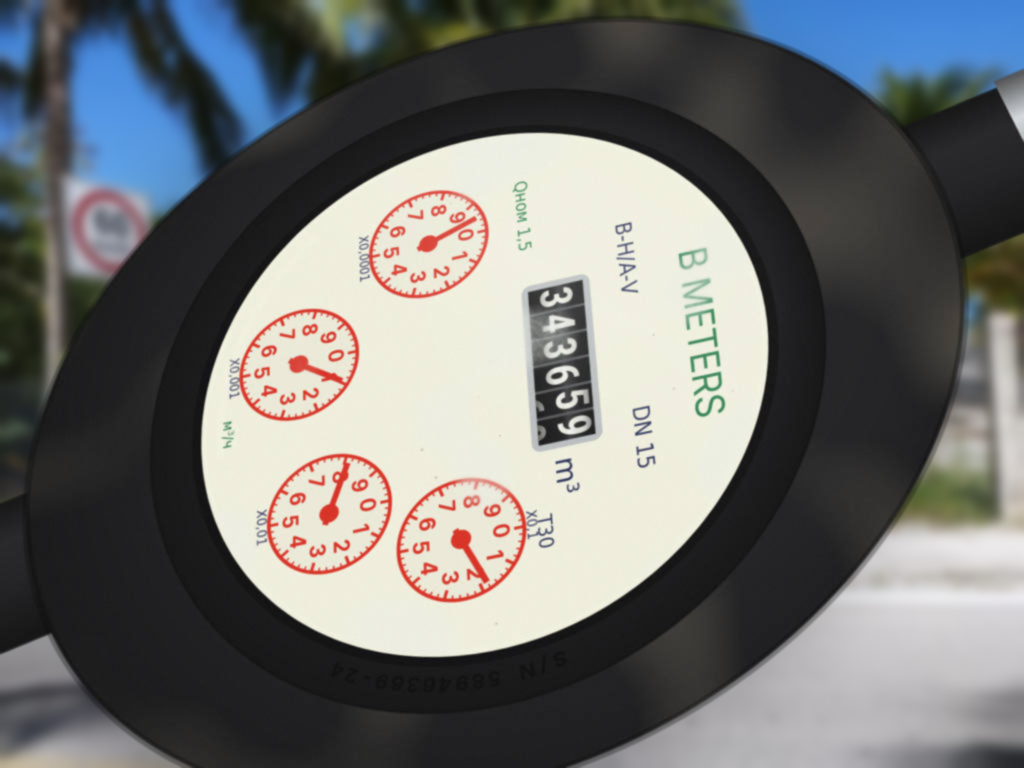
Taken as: 343659.1809 m³
